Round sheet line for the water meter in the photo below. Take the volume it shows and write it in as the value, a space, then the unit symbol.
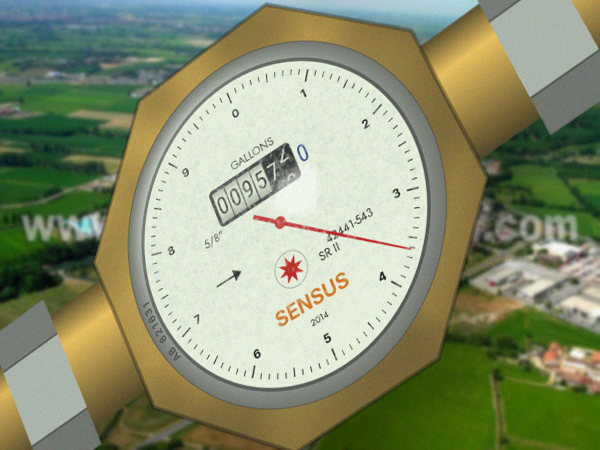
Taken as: 95723.6 gal
